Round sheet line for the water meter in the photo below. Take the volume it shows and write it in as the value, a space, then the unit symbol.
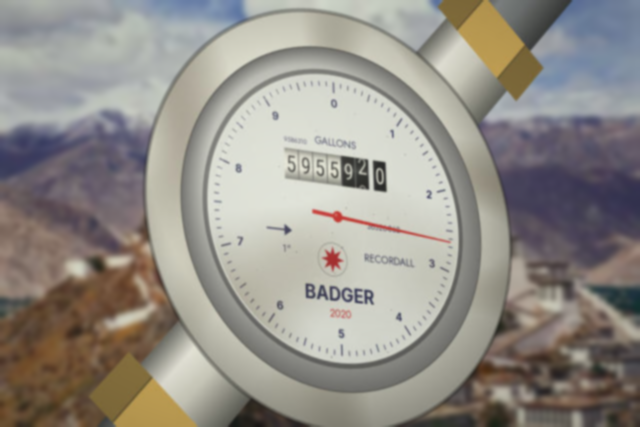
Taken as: 5955922.6 gal
